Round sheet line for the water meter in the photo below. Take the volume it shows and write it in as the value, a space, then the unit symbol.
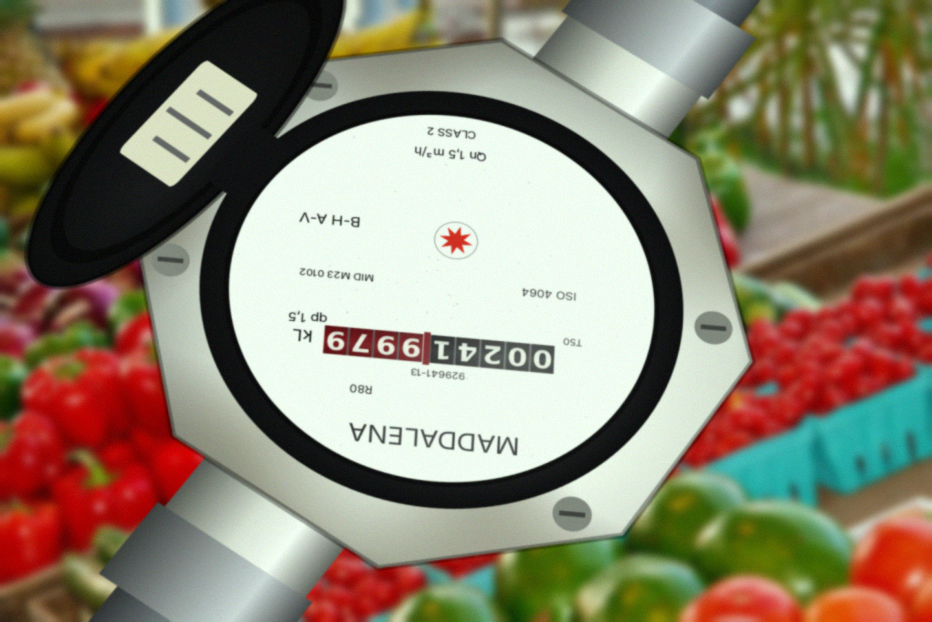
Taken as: 241.9979 kL
